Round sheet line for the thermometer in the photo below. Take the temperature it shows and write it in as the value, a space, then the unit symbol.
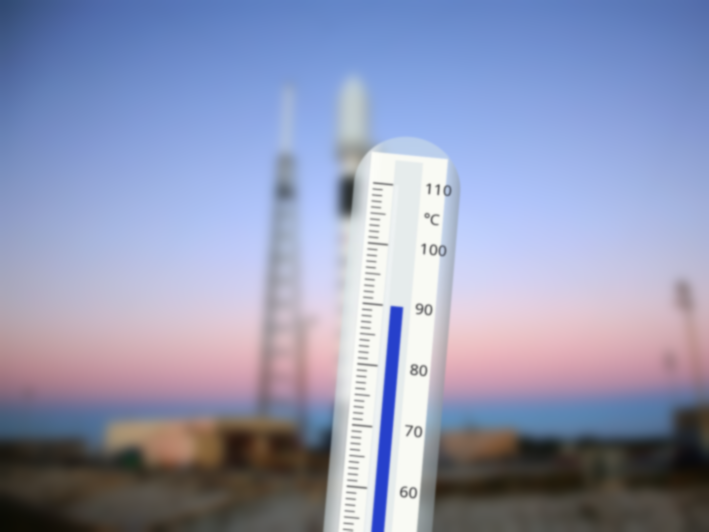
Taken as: 90 °C
